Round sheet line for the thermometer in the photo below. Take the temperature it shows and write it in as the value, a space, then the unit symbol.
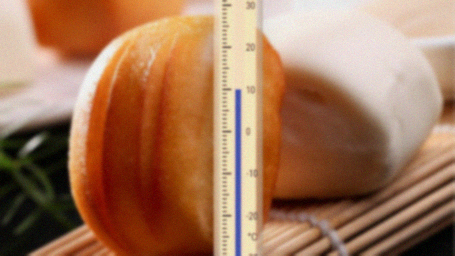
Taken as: 10 °C
